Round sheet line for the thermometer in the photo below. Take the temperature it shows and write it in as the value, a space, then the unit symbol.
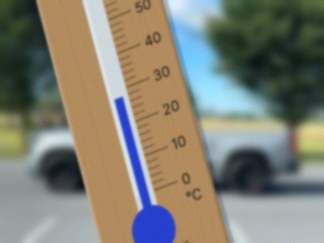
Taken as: 28 °C
